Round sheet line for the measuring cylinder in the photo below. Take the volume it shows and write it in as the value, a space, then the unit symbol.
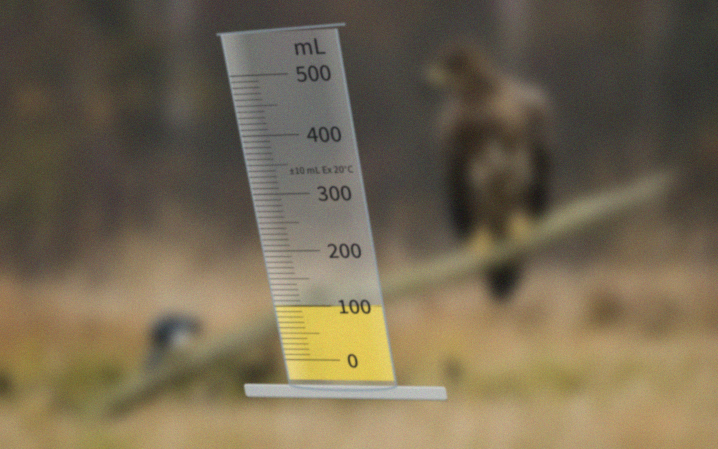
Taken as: 100 mL
